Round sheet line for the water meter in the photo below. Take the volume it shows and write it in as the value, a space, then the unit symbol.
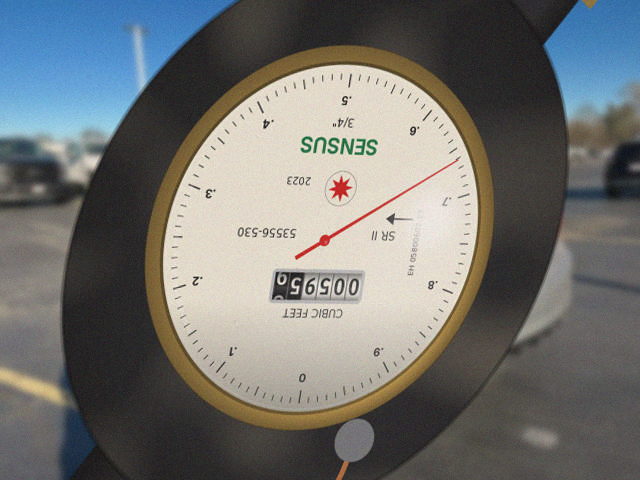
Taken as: 5958.66 ft³
